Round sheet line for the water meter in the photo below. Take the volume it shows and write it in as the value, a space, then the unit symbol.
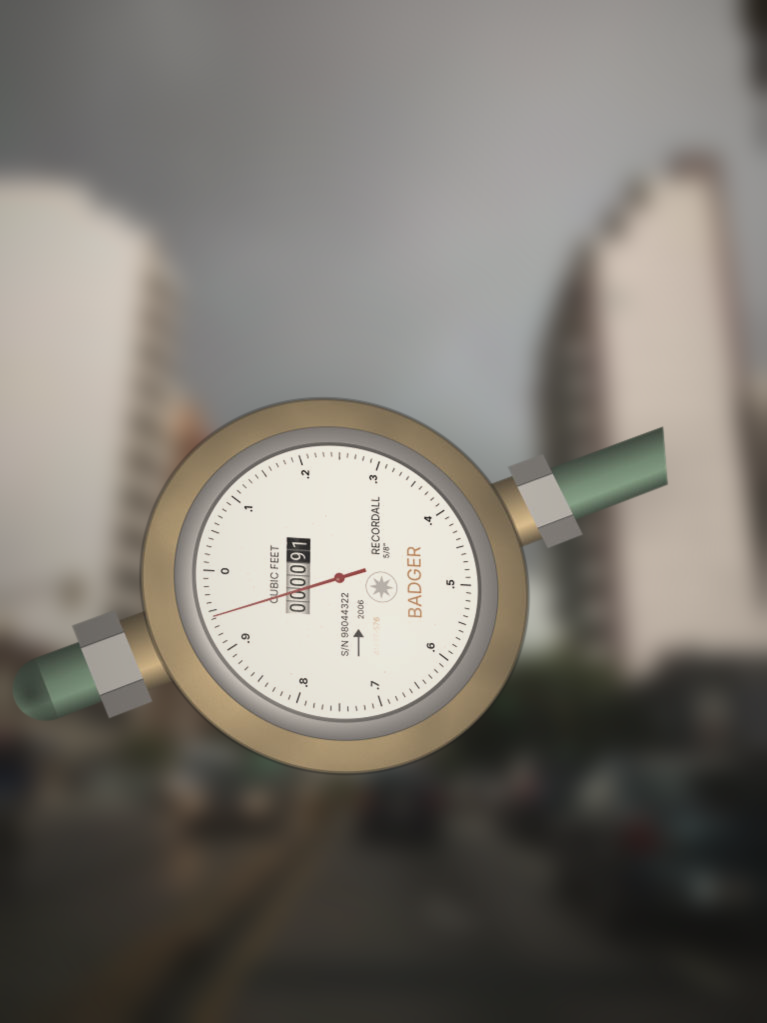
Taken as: 90.94 ft³
